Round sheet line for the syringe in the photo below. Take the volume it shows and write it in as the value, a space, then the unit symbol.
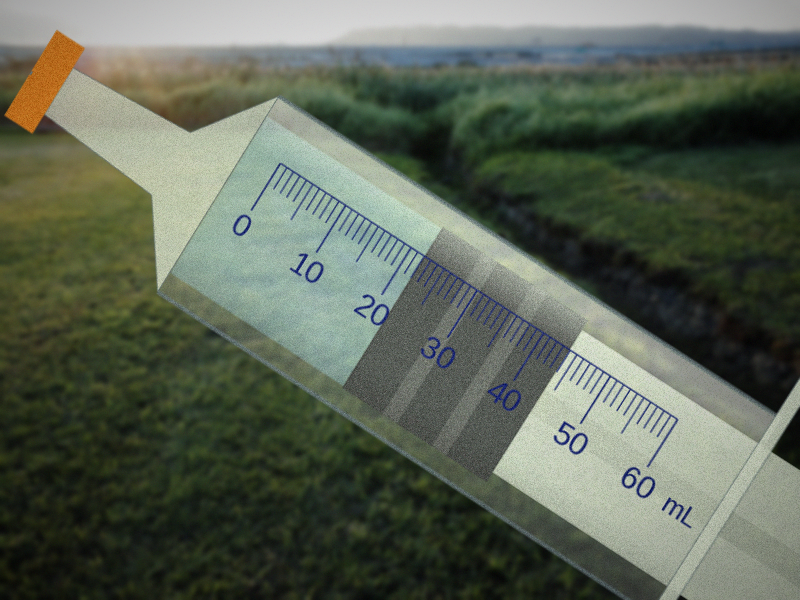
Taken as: 22 mL
